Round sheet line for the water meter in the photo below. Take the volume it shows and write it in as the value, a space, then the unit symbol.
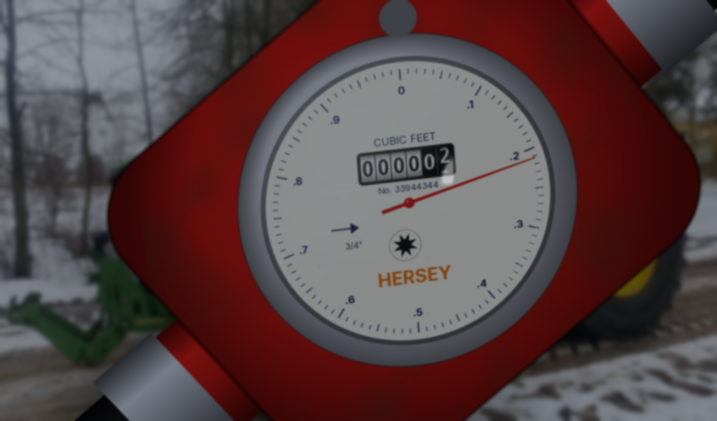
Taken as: 2.21 ft³
